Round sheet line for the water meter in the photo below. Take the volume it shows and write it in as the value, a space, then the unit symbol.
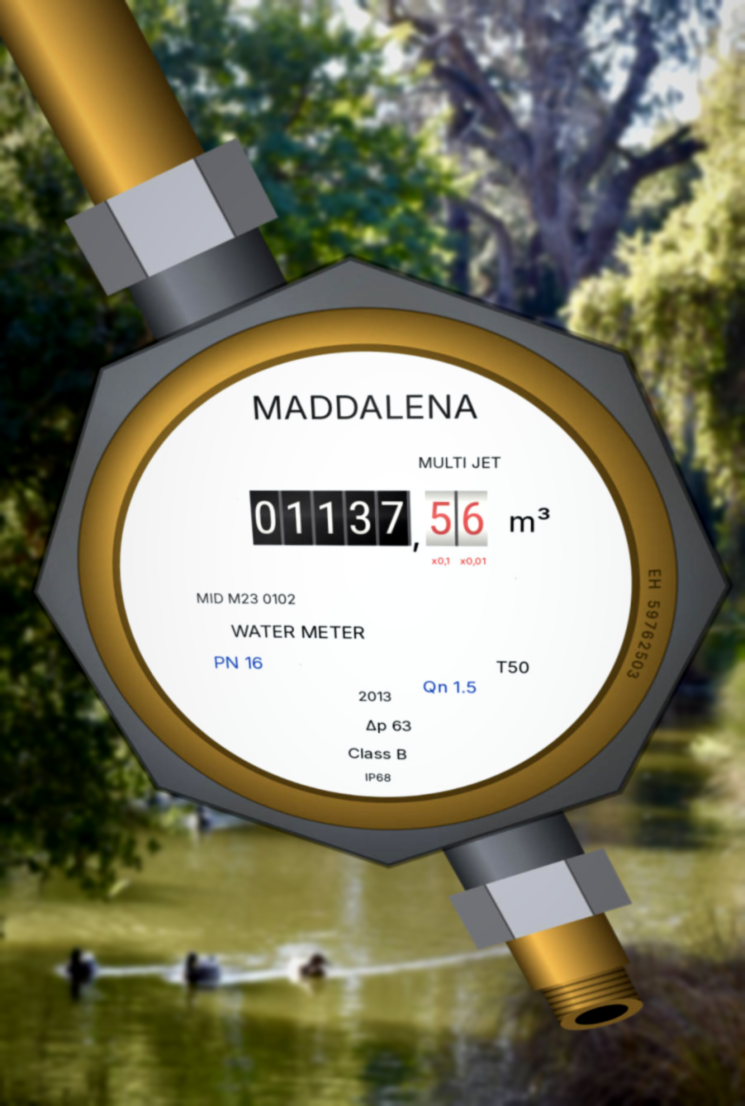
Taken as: 1137.56 m³
